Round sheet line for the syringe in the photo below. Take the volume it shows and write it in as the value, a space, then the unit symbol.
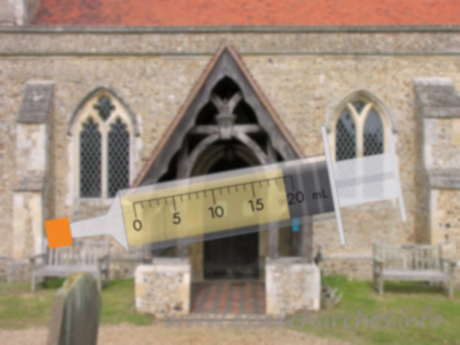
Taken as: 19 mL
